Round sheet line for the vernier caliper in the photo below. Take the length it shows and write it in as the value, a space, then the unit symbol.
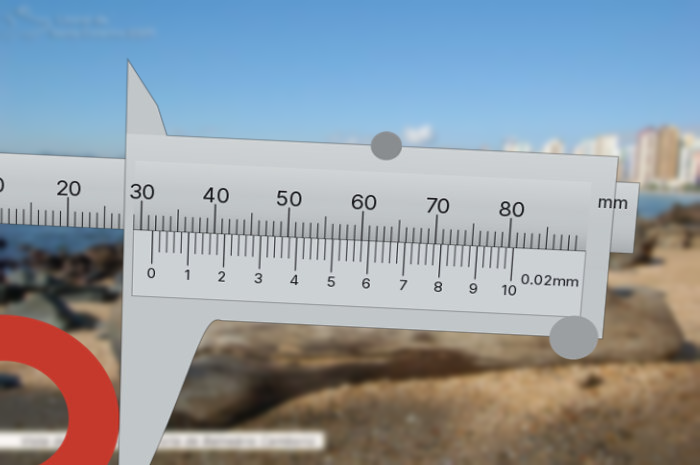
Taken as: 31.6 mm
